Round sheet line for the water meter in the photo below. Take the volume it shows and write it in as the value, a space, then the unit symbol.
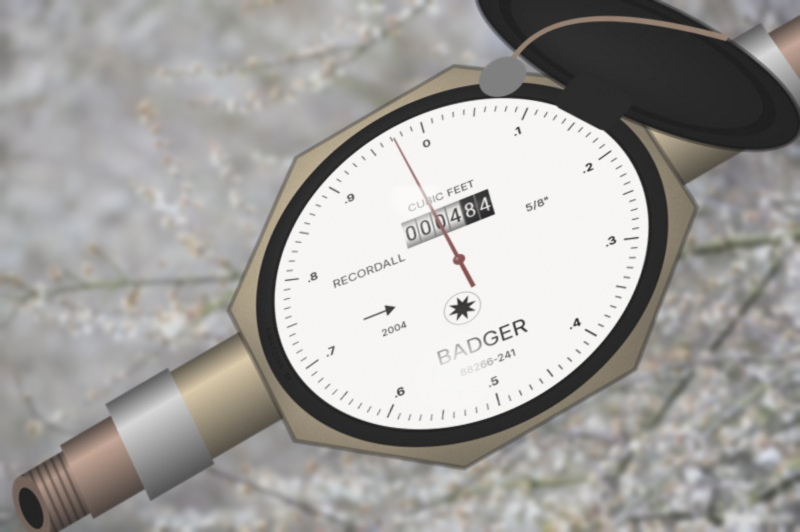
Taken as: 483.97 ft³
